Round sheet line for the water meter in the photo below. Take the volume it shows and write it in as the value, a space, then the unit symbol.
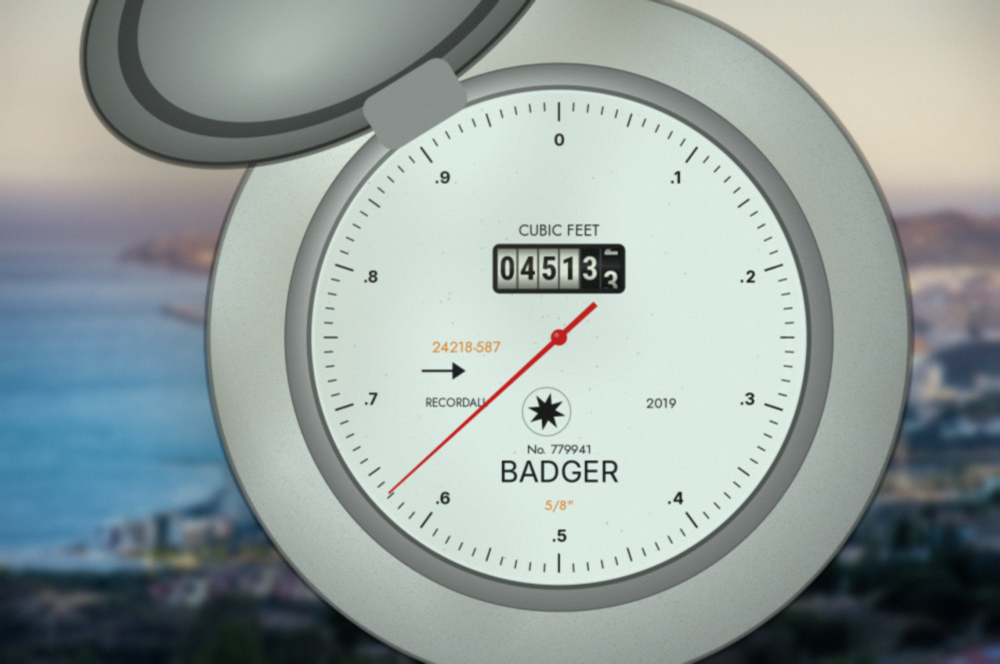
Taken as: 45132.63 ft³
